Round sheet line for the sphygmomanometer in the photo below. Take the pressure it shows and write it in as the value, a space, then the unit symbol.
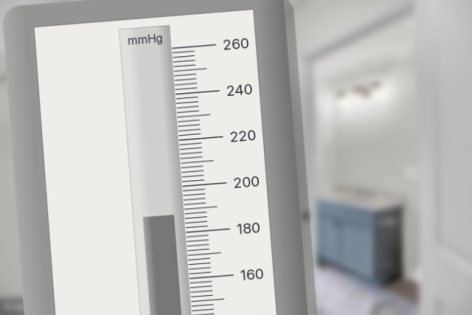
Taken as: 188 mmHg
